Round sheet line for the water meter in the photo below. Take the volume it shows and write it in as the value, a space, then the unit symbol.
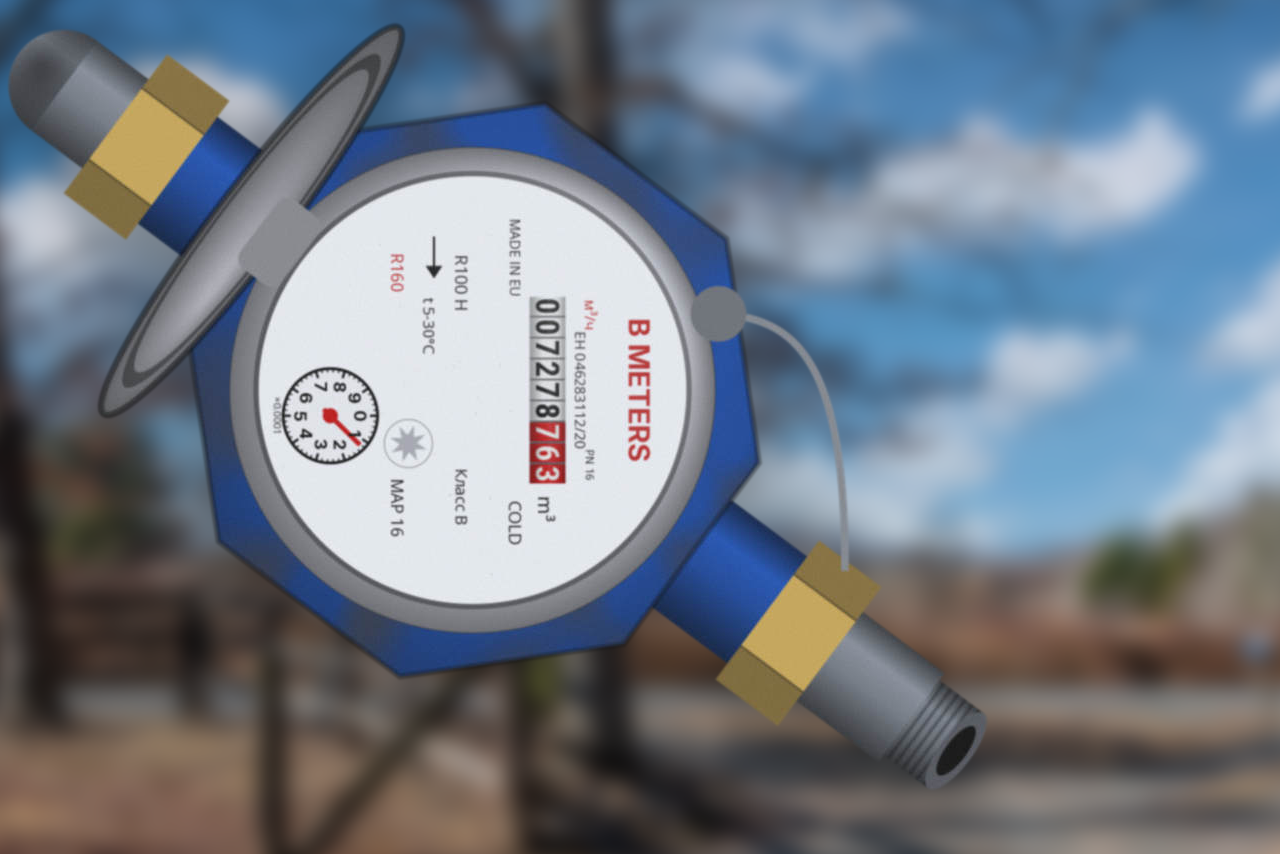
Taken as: 7278.7631 m³
